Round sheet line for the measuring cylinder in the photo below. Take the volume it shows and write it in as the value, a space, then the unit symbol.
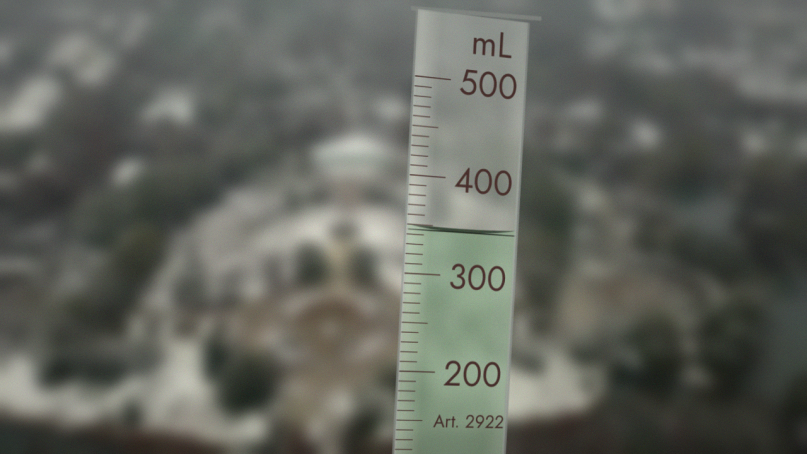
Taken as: 345 mL
